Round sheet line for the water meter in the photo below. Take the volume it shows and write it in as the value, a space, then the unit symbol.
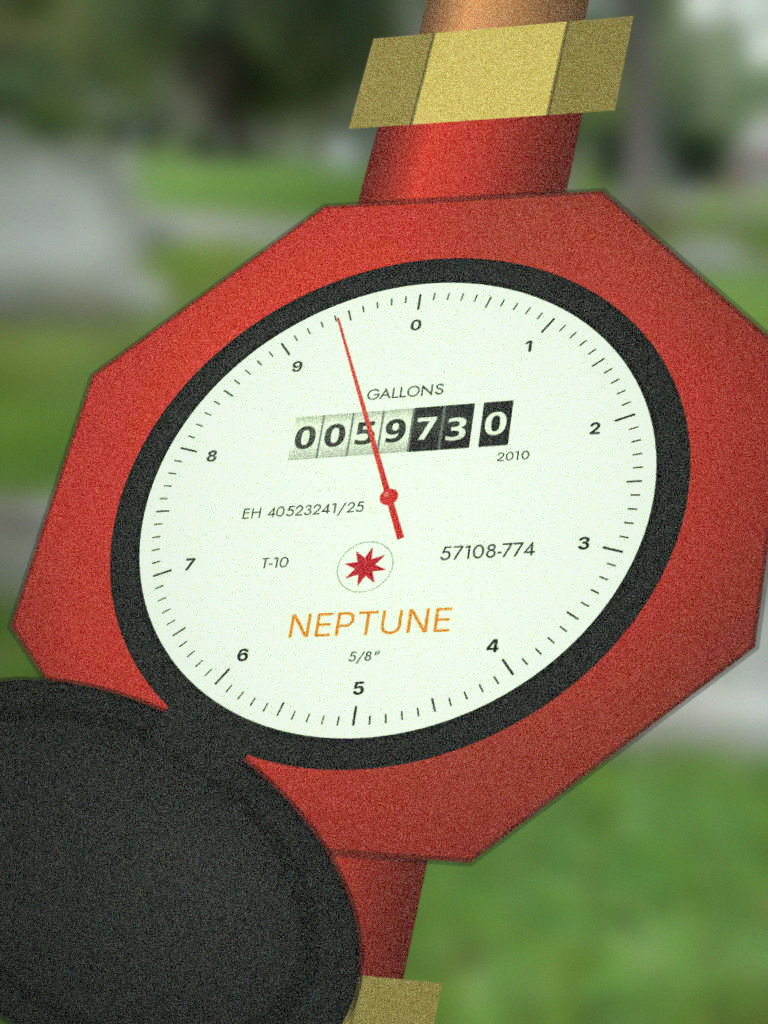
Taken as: 59729.4 gal
